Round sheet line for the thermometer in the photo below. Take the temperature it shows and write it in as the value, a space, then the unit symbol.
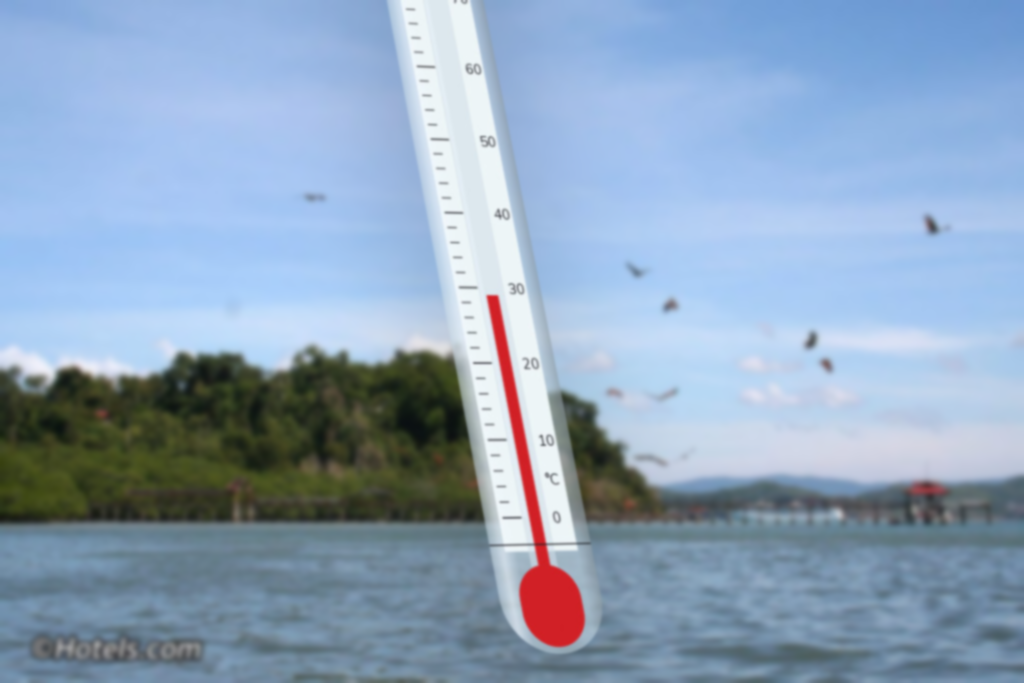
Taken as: 29 °C
